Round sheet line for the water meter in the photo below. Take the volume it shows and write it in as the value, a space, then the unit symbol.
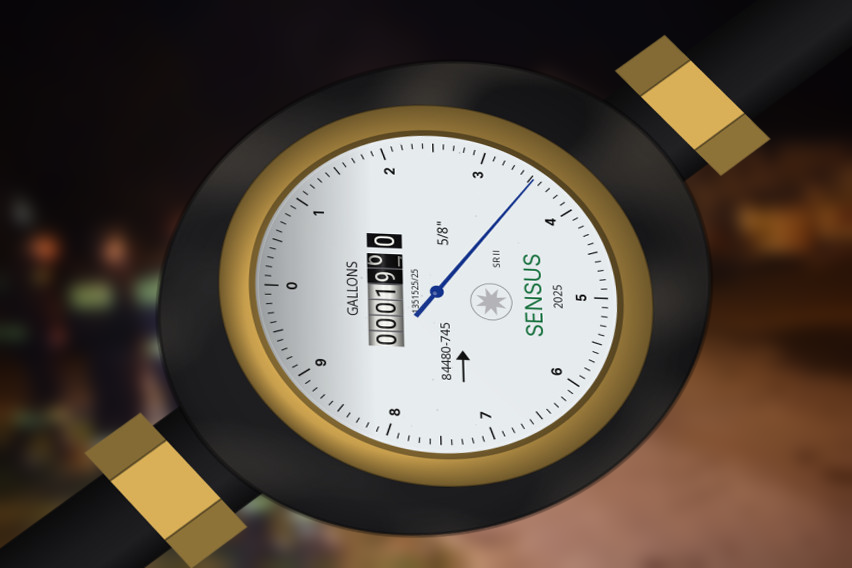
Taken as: 1963.5 gal
